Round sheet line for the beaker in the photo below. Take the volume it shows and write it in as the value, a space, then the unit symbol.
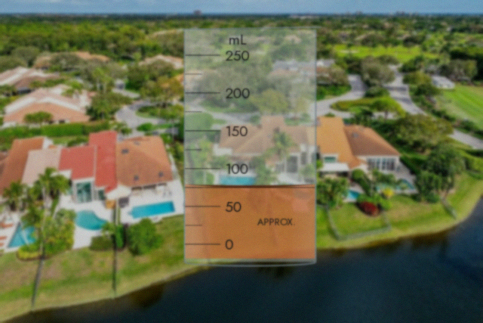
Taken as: 75 mL
